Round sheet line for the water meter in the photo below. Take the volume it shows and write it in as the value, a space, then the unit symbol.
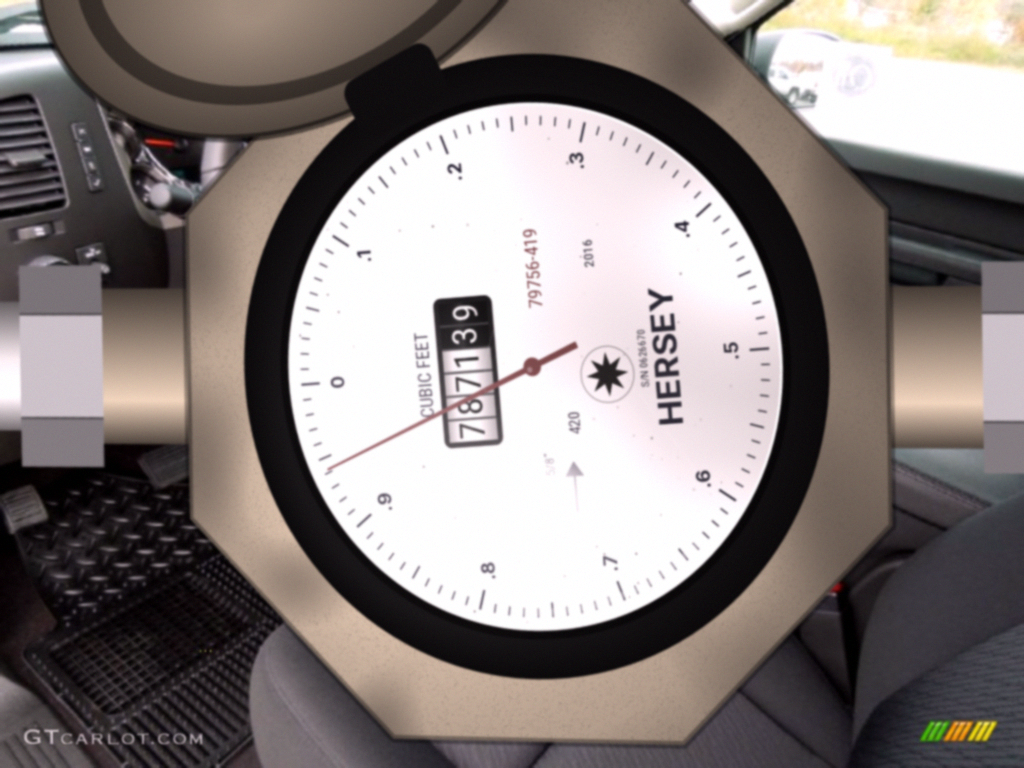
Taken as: 787138.94 ft³
